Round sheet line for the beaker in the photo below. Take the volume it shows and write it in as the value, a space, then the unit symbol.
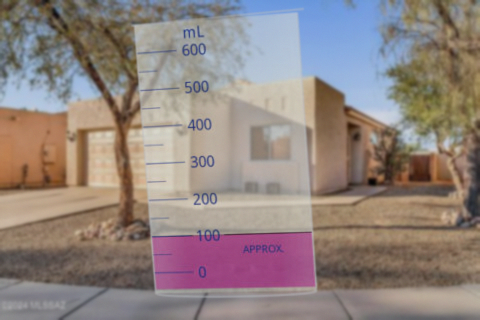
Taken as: 100 mL
